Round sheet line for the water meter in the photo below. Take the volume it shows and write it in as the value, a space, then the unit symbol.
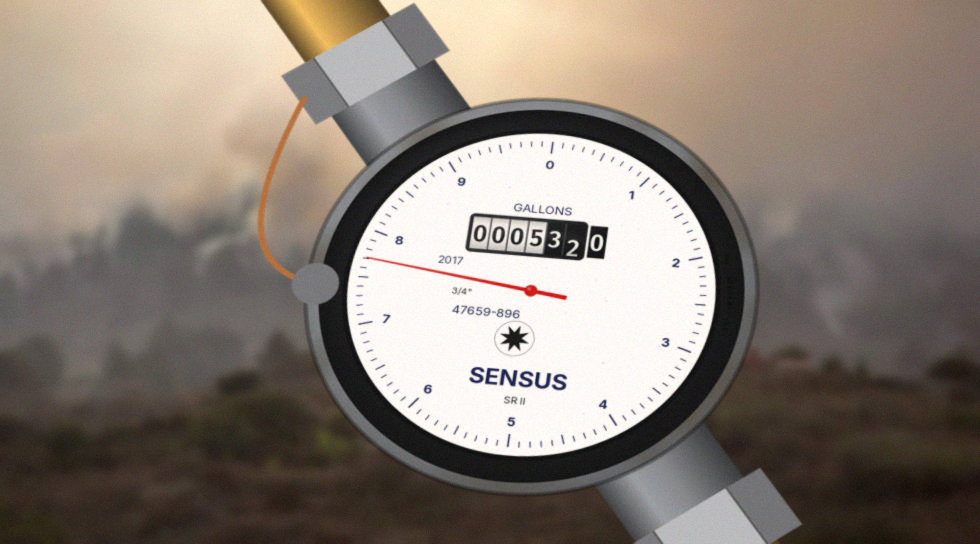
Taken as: 5317.7 gal
